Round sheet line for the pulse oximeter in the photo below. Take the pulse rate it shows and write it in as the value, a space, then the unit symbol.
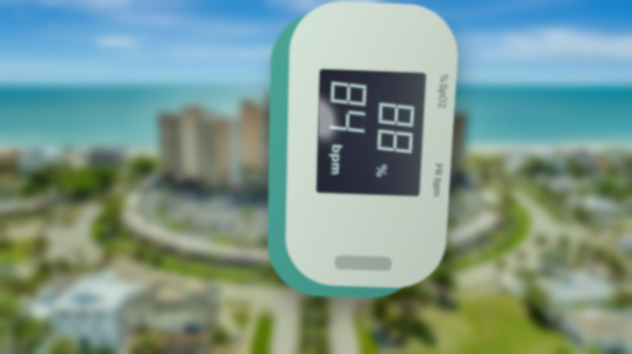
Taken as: 84 bpm
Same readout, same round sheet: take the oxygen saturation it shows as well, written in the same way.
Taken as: 88 %
